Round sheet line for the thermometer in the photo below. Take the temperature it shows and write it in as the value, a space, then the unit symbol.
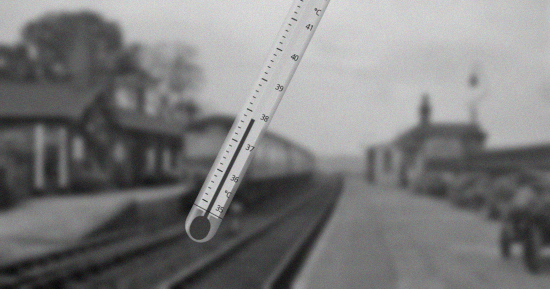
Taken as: 37.8 °C
